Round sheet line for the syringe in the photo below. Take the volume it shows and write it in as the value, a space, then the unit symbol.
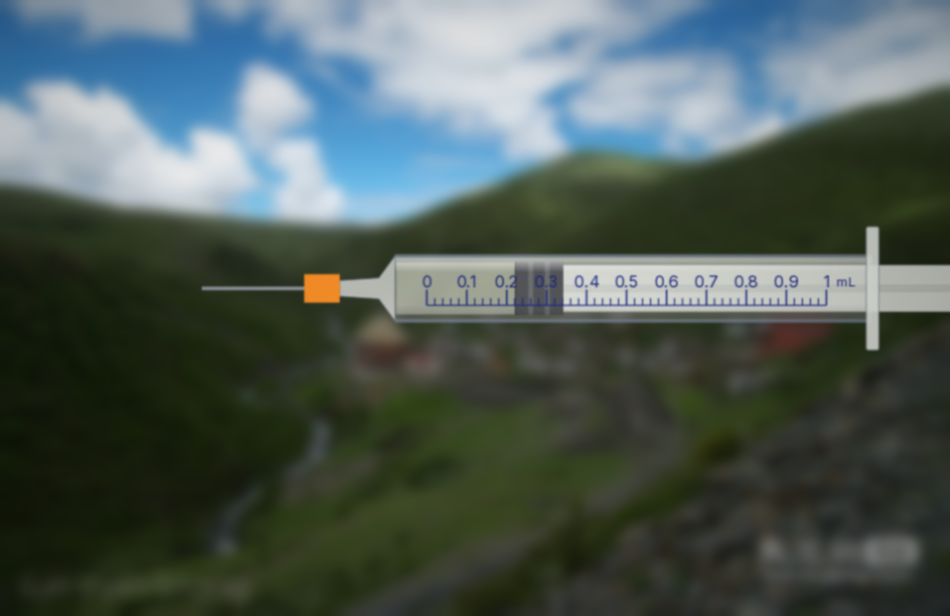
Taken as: 0.22 mL
